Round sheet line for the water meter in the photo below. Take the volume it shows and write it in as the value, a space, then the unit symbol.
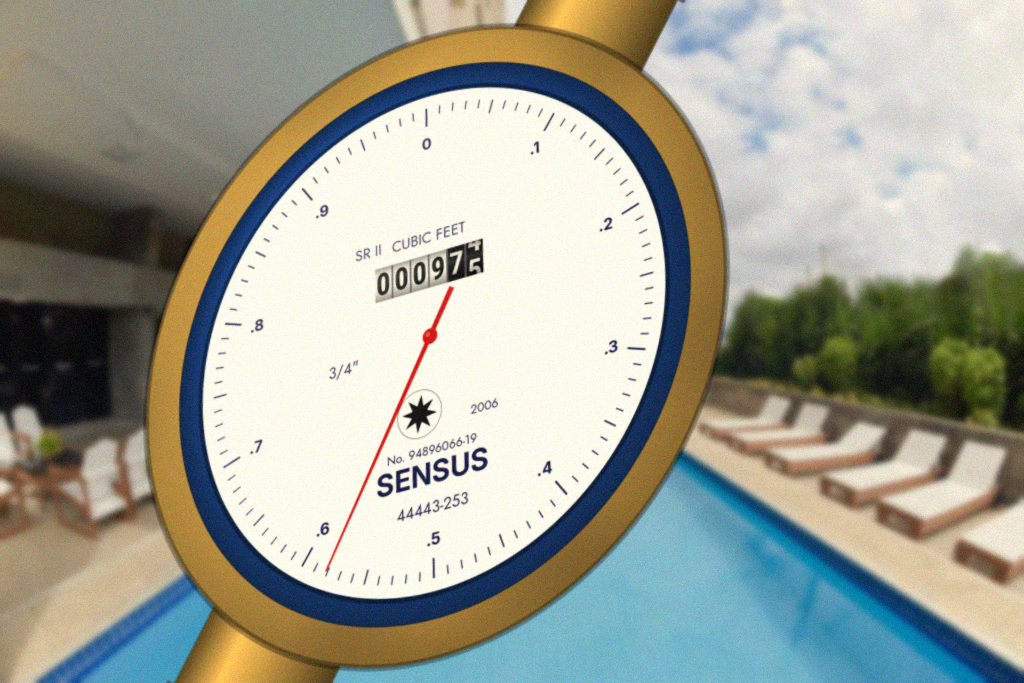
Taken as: 974.58 ft³
